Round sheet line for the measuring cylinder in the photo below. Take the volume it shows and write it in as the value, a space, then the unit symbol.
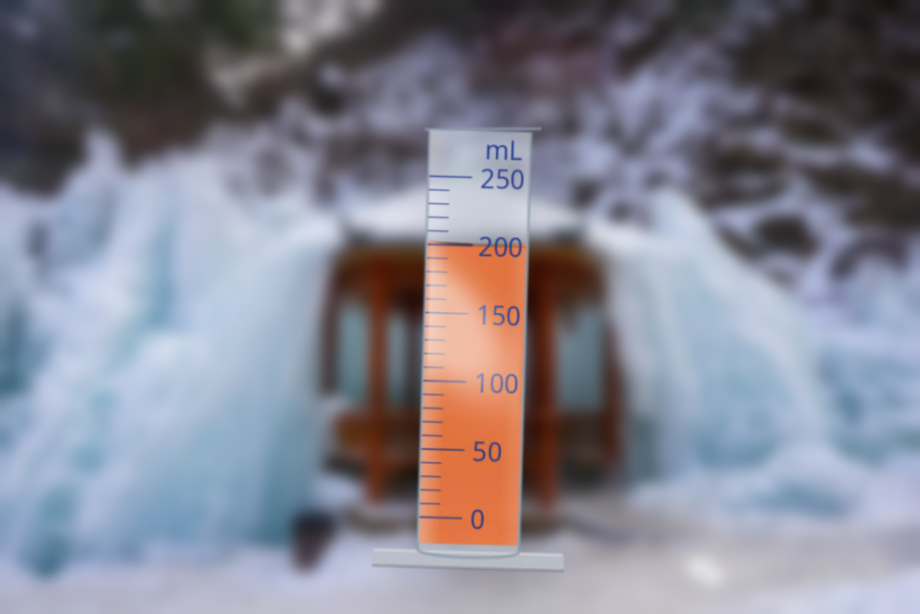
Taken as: 200 mL
